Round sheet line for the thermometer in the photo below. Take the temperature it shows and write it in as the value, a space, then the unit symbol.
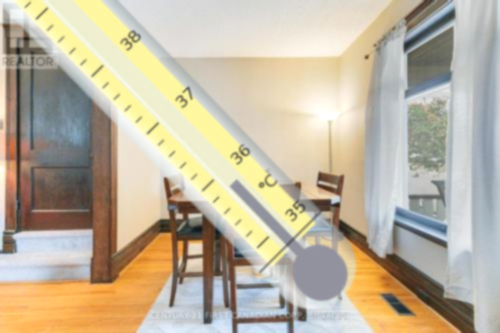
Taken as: 35.8 °C
